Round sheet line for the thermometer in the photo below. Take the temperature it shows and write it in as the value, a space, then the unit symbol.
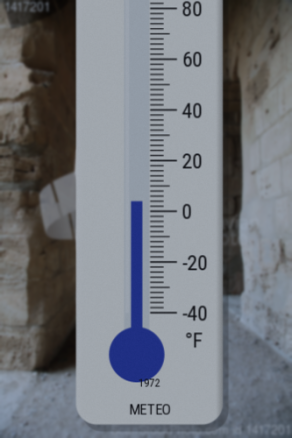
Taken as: 4 °F
